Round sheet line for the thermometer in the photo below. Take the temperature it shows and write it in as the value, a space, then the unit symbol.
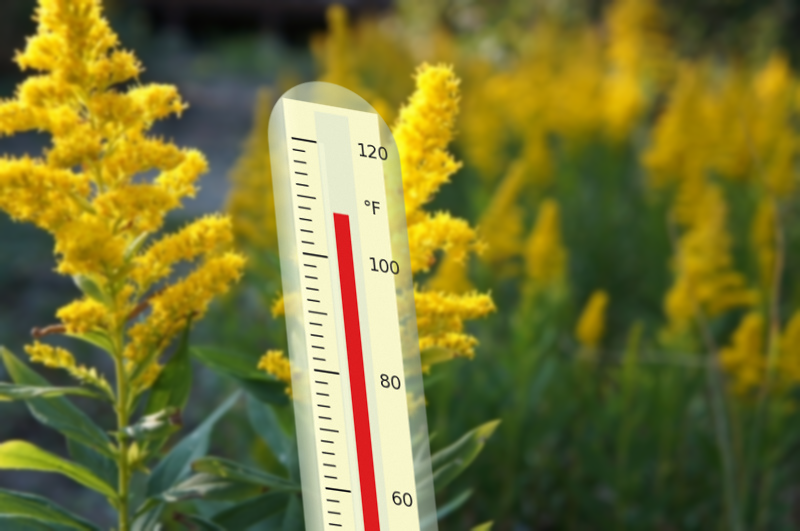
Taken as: 108 °F
